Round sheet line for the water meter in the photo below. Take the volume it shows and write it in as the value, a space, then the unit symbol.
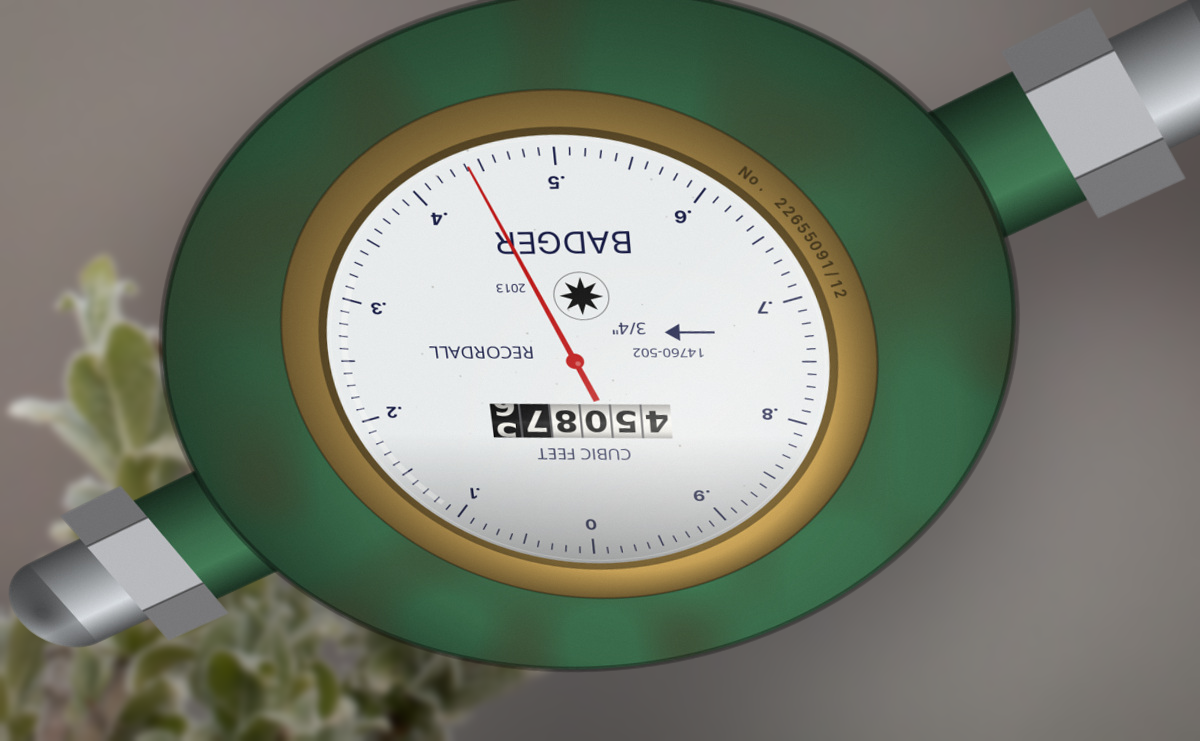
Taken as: 450875.44 ft³
